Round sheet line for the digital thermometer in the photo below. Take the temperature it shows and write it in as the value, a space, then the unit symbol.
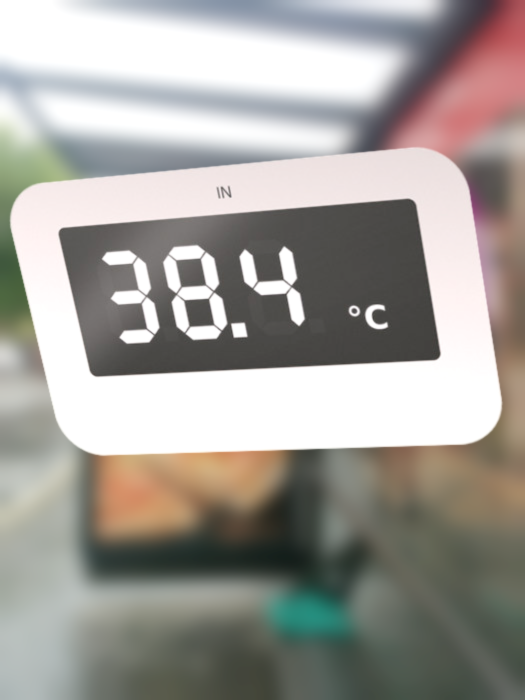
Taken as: 38.4 °C
